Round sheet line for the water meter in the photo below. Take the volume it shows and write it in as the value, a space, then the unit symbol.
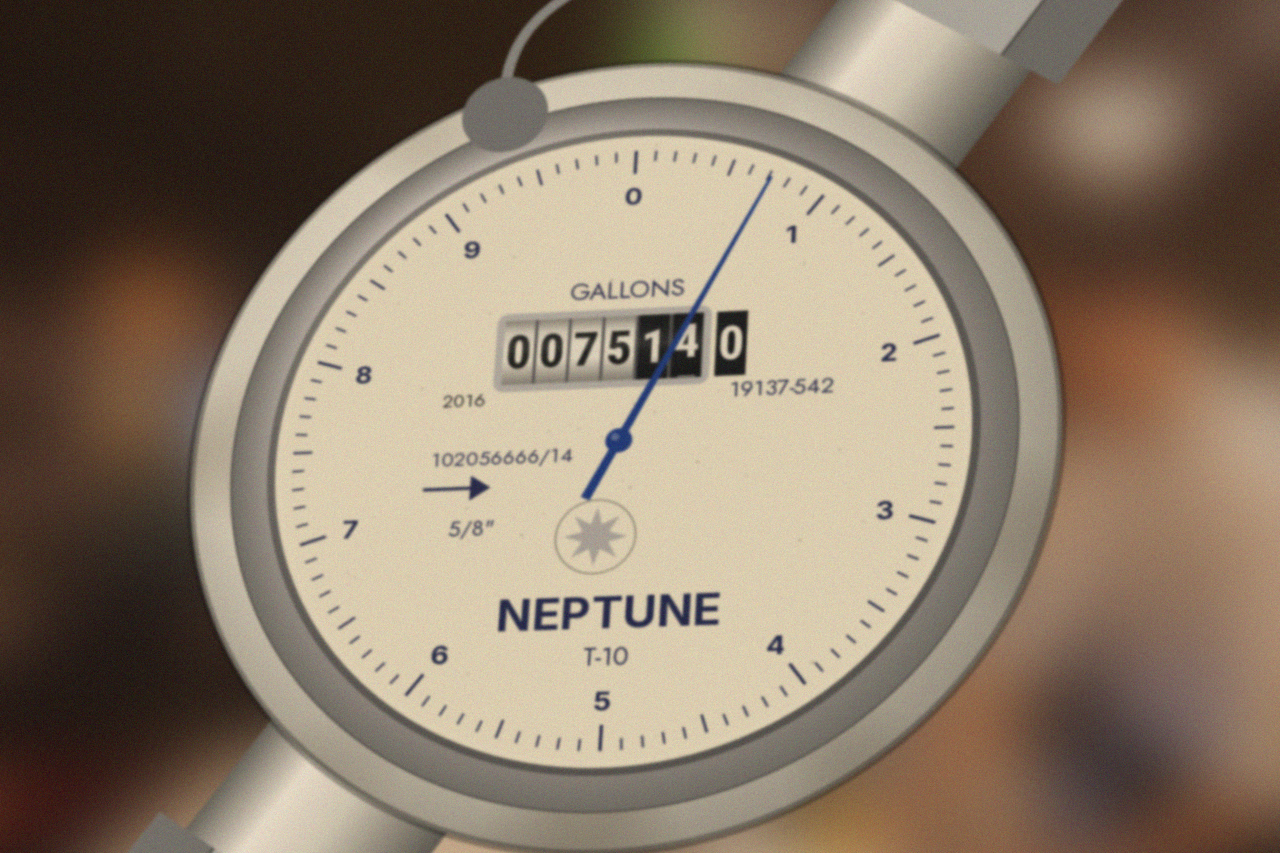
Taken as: 75140.7 gal
